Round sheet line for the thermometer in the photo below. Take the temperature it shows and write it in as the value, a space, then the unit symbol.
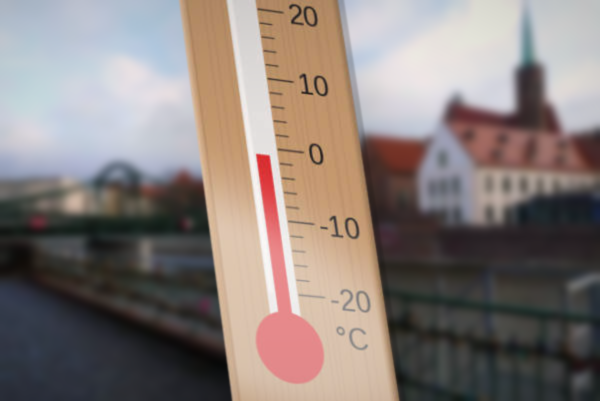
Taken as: -1 °C
